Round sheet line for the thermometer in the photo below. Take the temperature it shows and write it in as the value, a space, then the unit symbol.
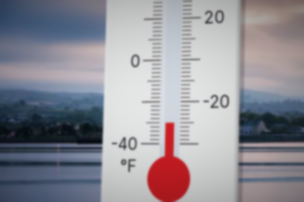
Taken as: -30 °F
